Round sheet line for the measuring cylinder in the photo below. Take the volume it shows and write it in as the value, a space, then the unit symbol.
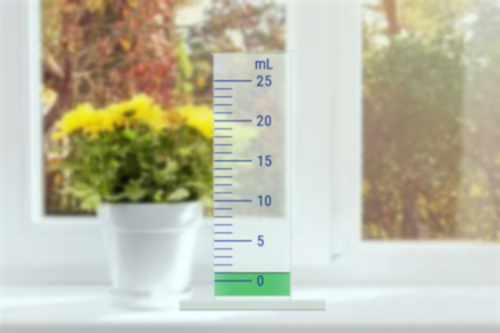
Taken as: 1 mL
